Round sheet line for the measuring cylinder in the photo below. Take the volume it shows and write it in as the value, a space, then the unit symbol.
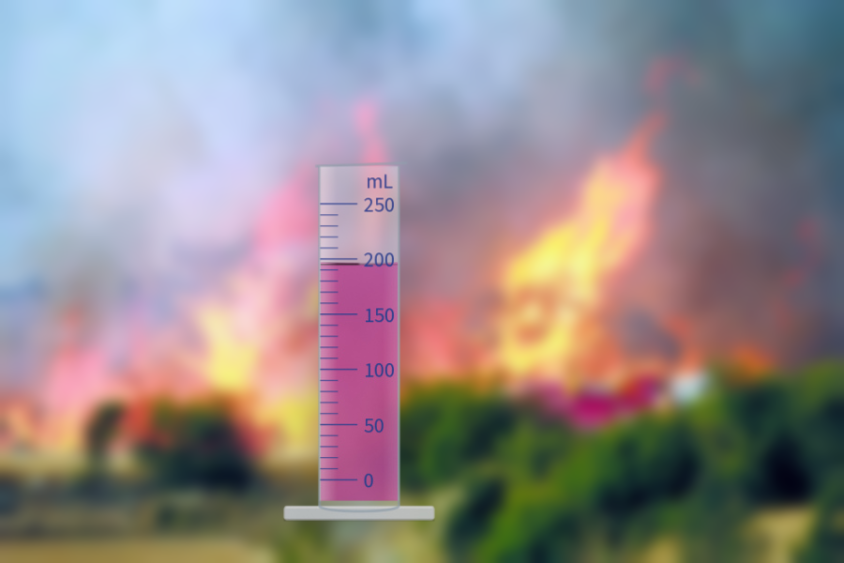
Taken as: 195 mL
